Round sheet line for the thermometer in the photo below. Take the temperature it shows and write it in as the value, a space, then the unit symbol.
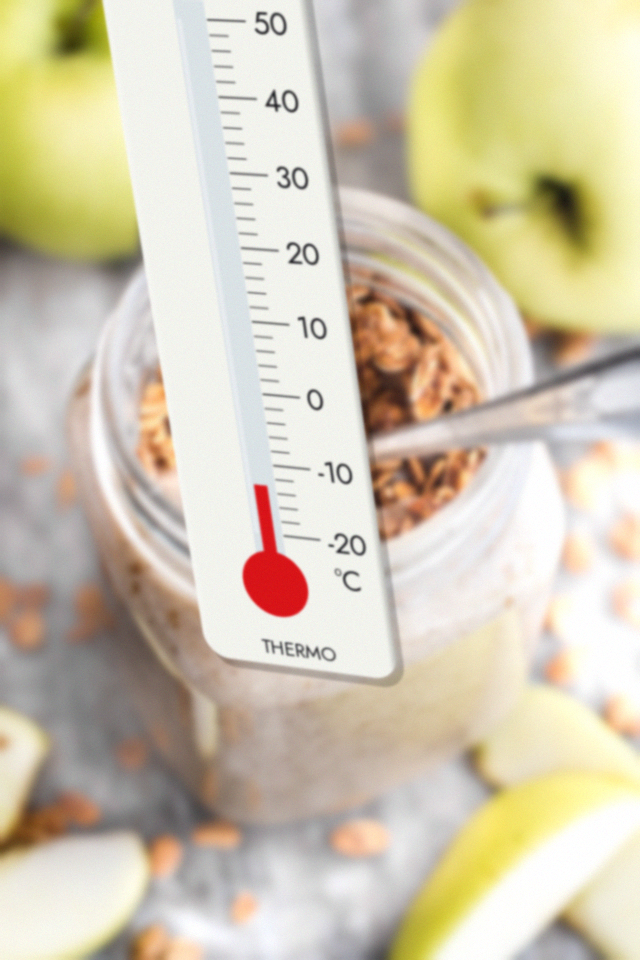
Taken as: -13 °C
